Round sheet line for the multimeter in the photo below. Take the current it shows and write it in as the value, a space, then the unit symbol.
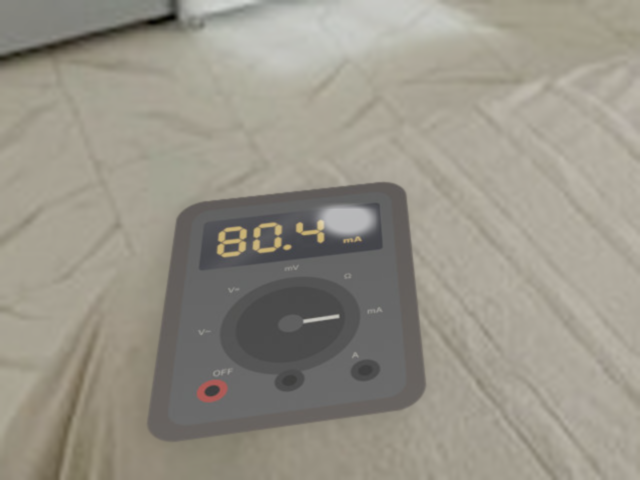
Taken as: 80.4 mA
